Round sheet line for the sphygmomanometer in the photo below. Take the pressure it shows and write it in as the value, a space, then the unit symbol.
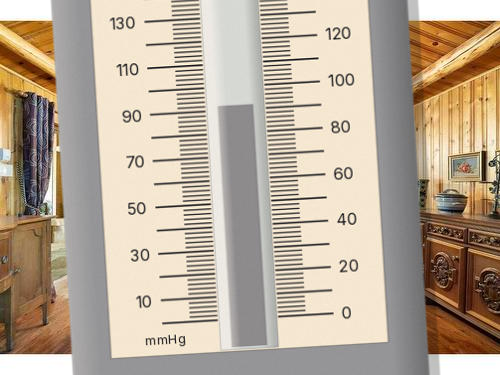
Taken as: 92 mmHg
